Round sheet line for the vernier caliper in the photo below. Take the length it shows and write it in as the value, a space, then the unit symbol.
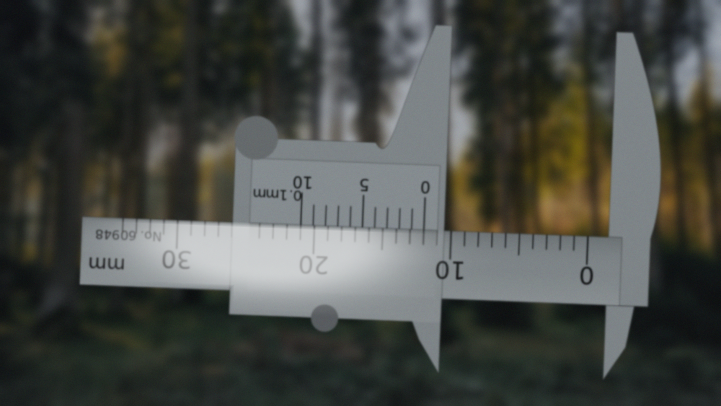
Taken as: 12.0 mm
